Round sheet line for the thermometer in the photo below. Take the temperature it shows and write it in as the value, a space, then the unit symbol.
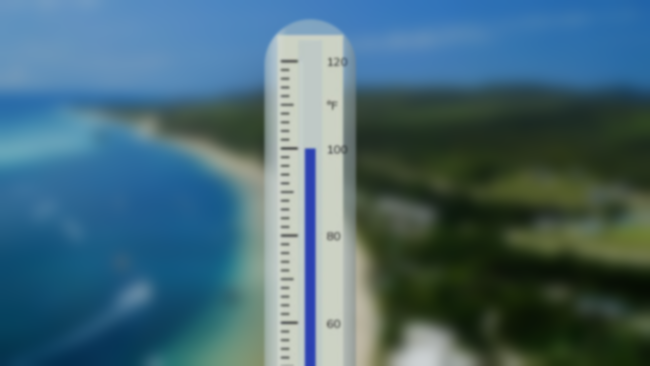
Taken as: 100 °F
